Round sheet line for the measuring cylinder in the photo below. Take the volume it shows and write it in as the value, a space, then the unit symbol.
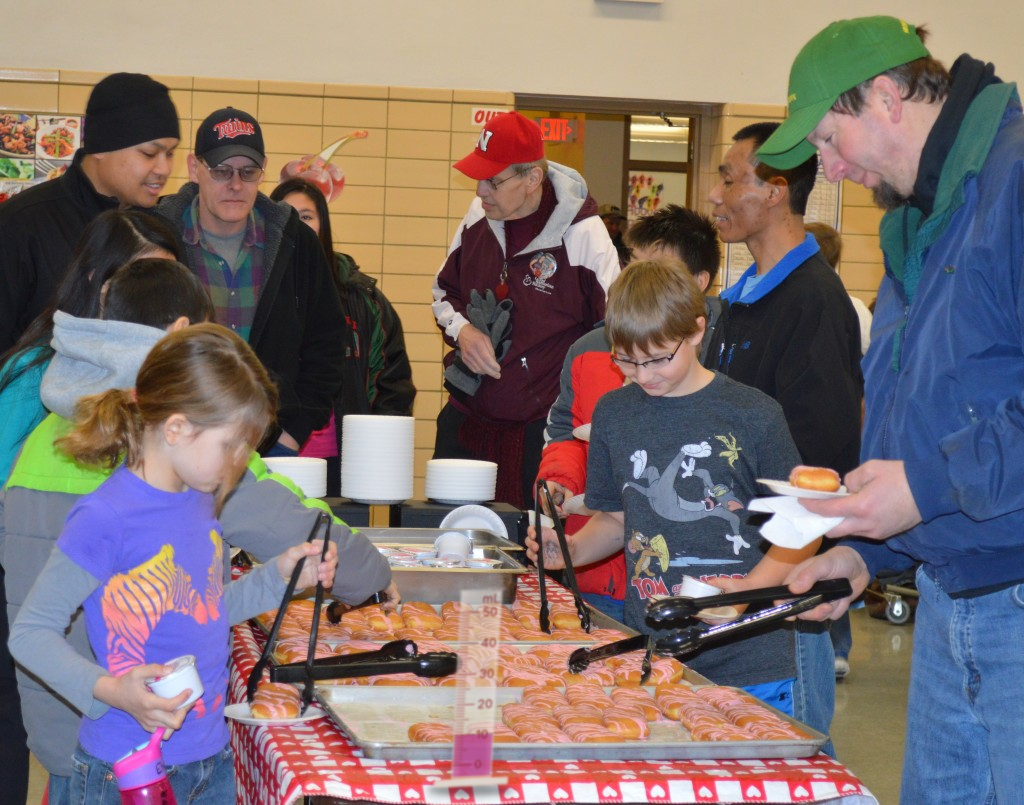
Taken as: 10 mL
